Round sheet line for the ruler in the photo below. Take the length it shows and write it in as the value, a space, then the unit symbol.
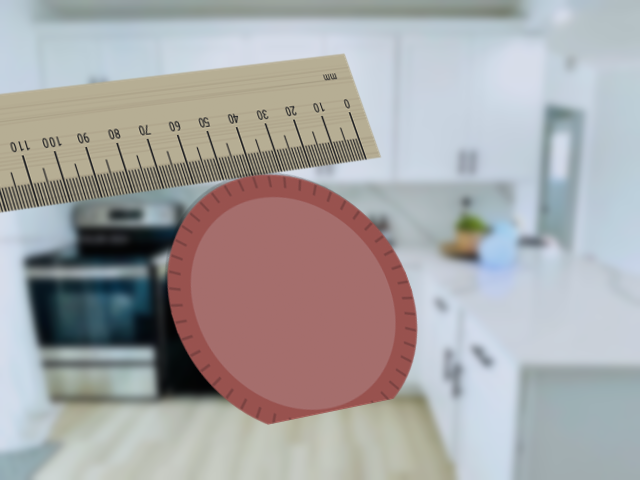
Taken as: 80 mm
